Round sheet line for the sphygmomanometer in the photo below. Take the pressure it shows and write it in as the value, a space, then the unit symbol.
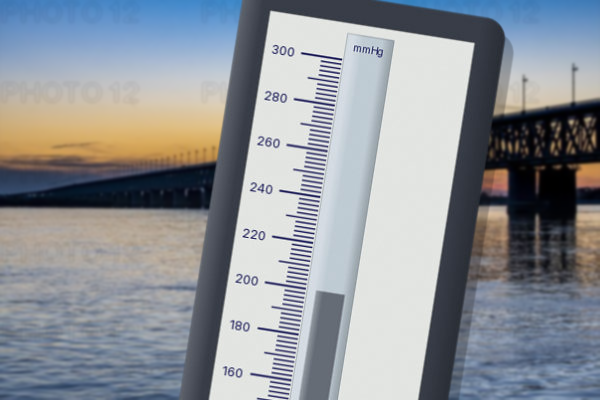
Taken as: 200 mmHg
